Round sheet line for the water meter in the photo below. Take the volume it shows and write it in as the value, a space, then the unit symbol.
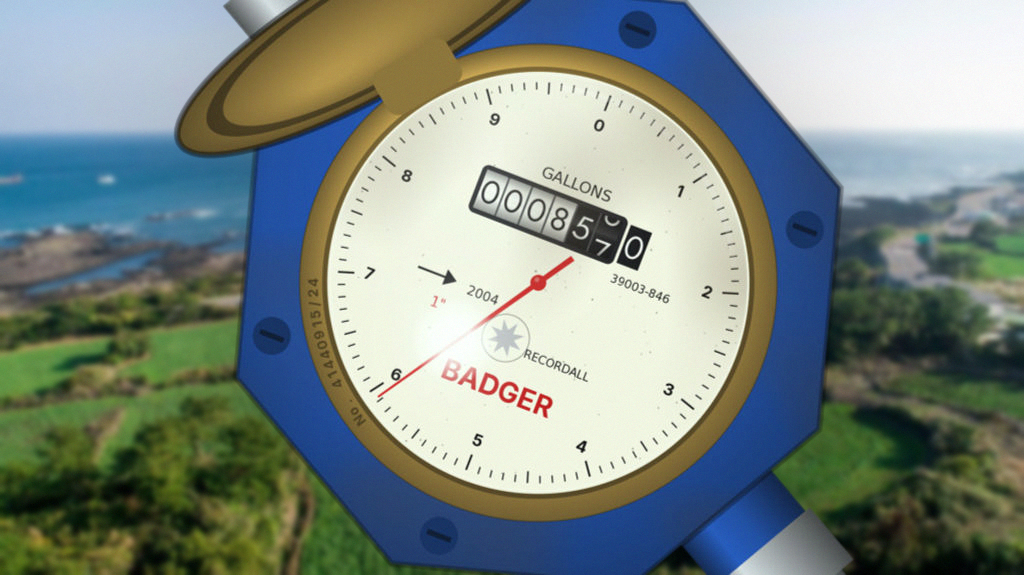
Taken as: 8565.9 gal
